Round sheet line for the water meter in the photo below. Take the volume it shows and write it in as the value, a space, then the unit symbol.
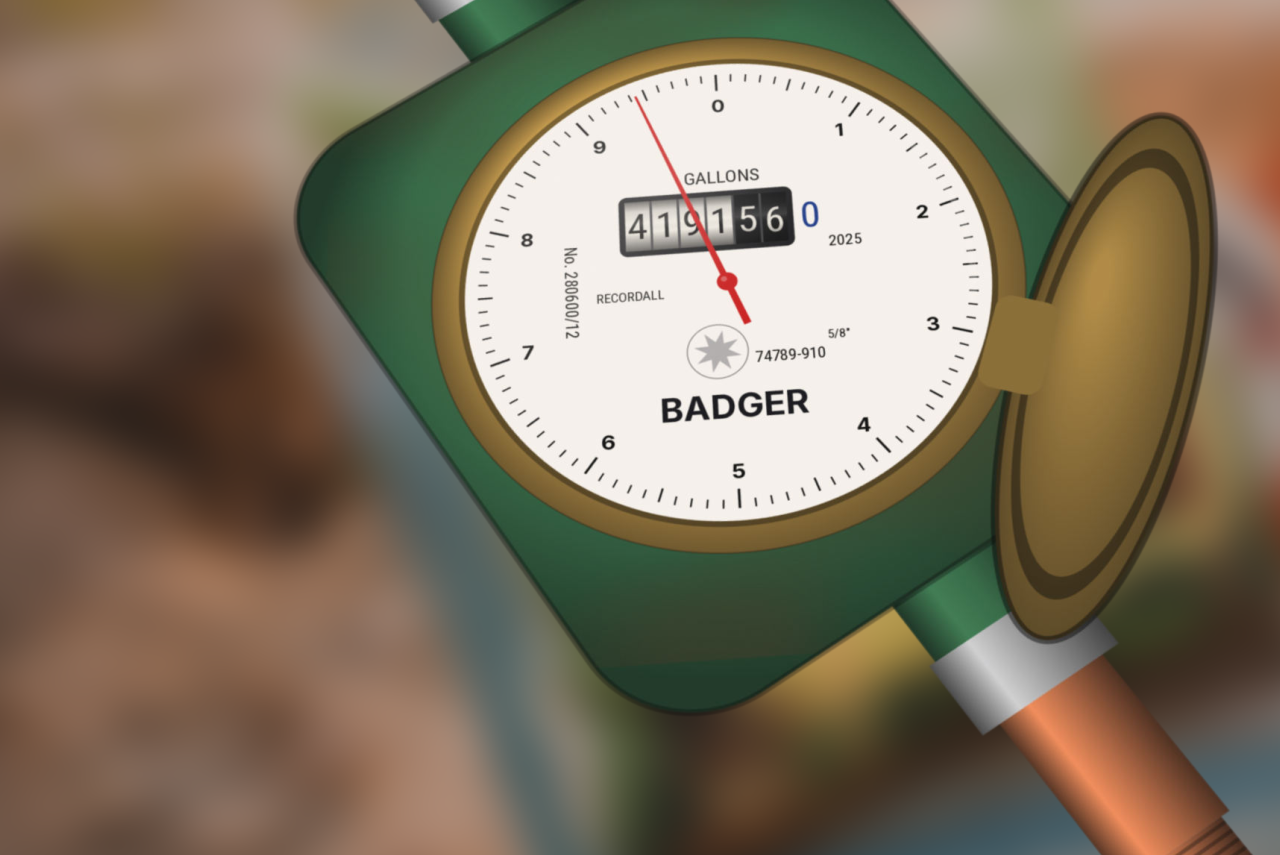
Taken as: 4191559.4 gal
